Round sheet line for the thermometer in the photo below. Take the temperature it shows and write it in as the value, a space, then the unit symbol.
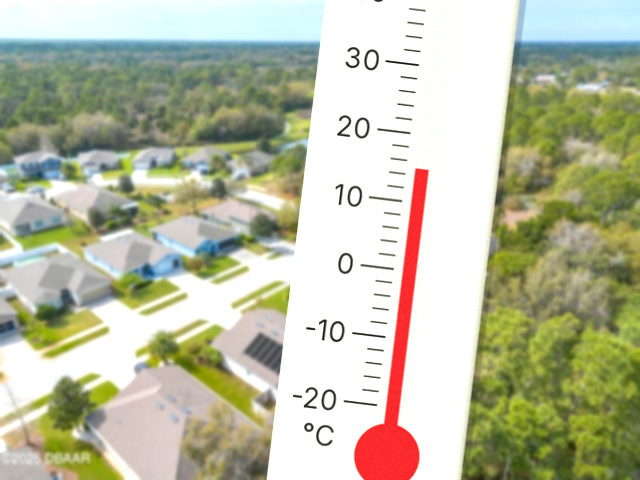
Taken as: 15 °C
